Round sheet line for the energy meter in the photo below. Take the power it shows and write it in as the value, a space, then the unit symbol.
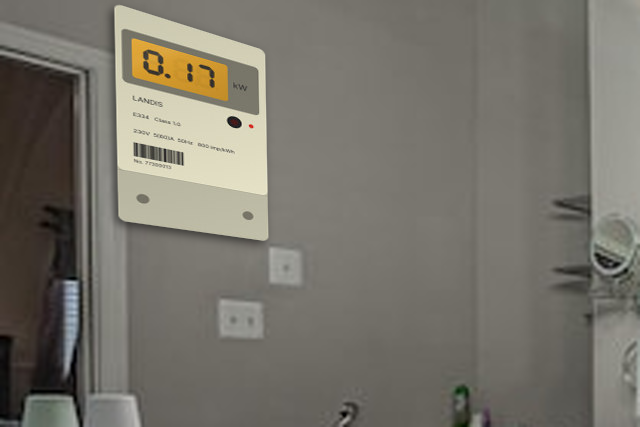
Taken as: 0.17 kW
